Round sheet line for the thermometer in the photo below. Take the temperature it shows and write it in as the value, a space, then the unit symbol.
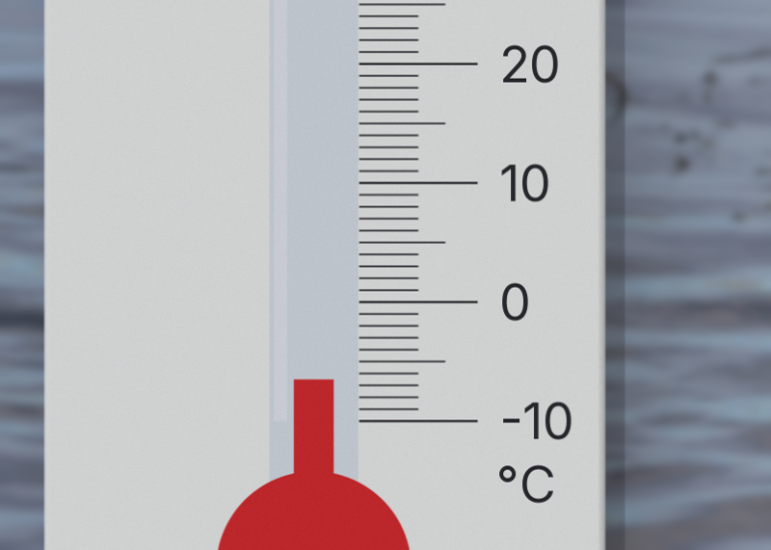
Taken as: -6.5 °C
